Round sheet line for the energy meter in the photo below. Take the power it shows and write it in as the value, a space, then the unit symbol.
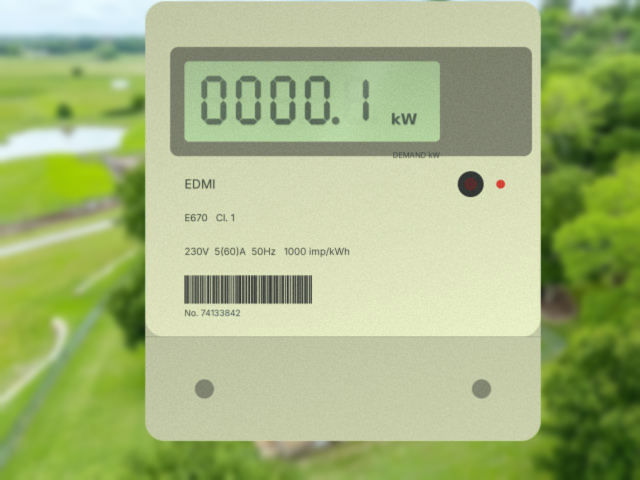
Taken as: 0.1 kW
